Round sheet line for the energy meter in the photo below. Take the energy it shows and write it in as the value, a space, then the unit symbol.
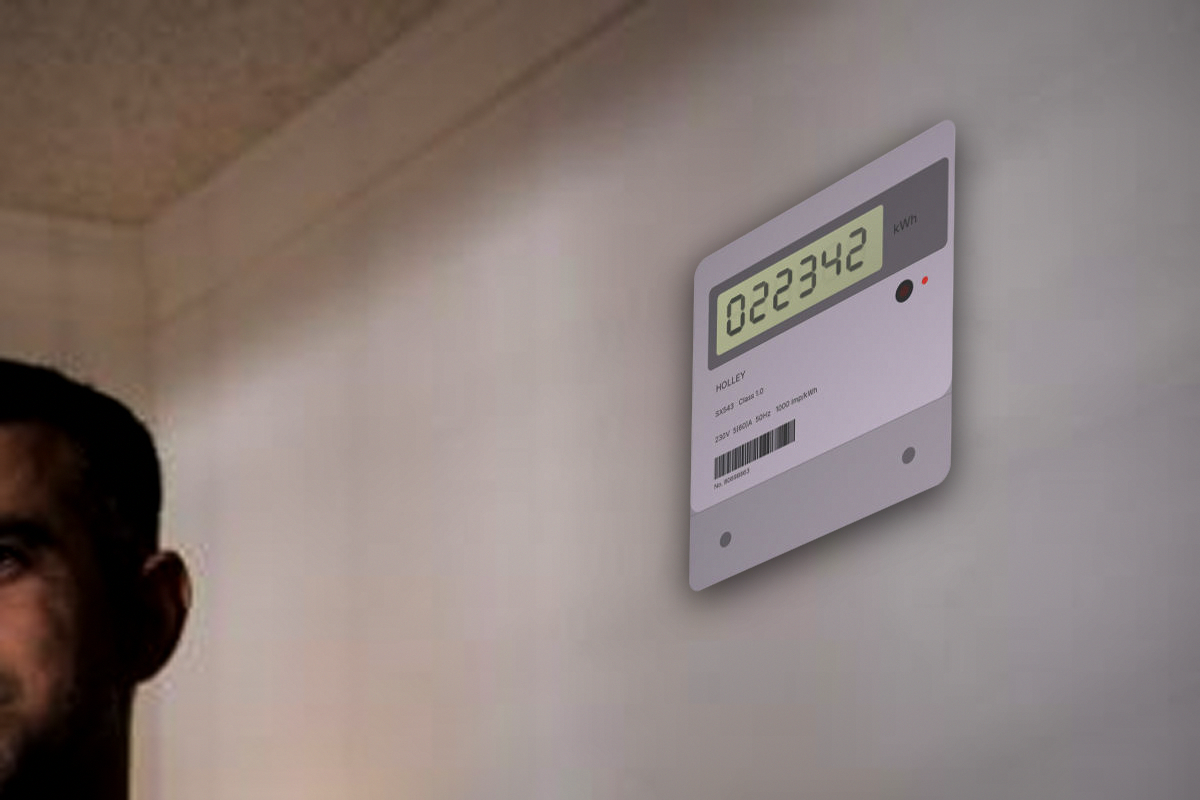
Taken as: 22342 kWh
